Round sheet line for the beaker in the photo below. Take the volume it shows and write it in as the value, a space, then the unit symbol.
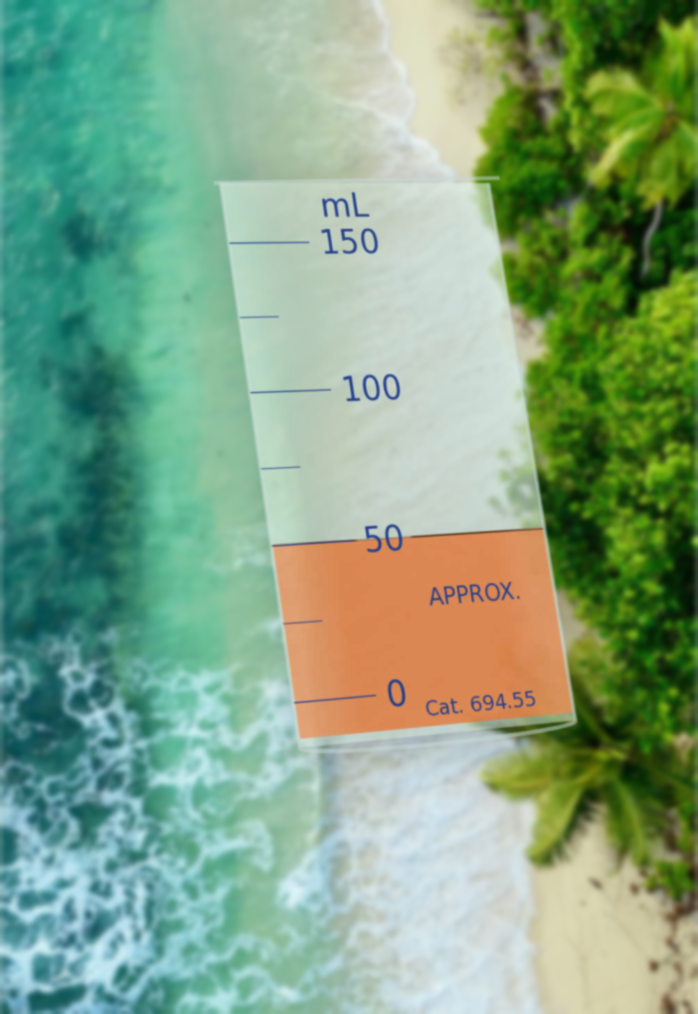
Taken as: 50 mL
